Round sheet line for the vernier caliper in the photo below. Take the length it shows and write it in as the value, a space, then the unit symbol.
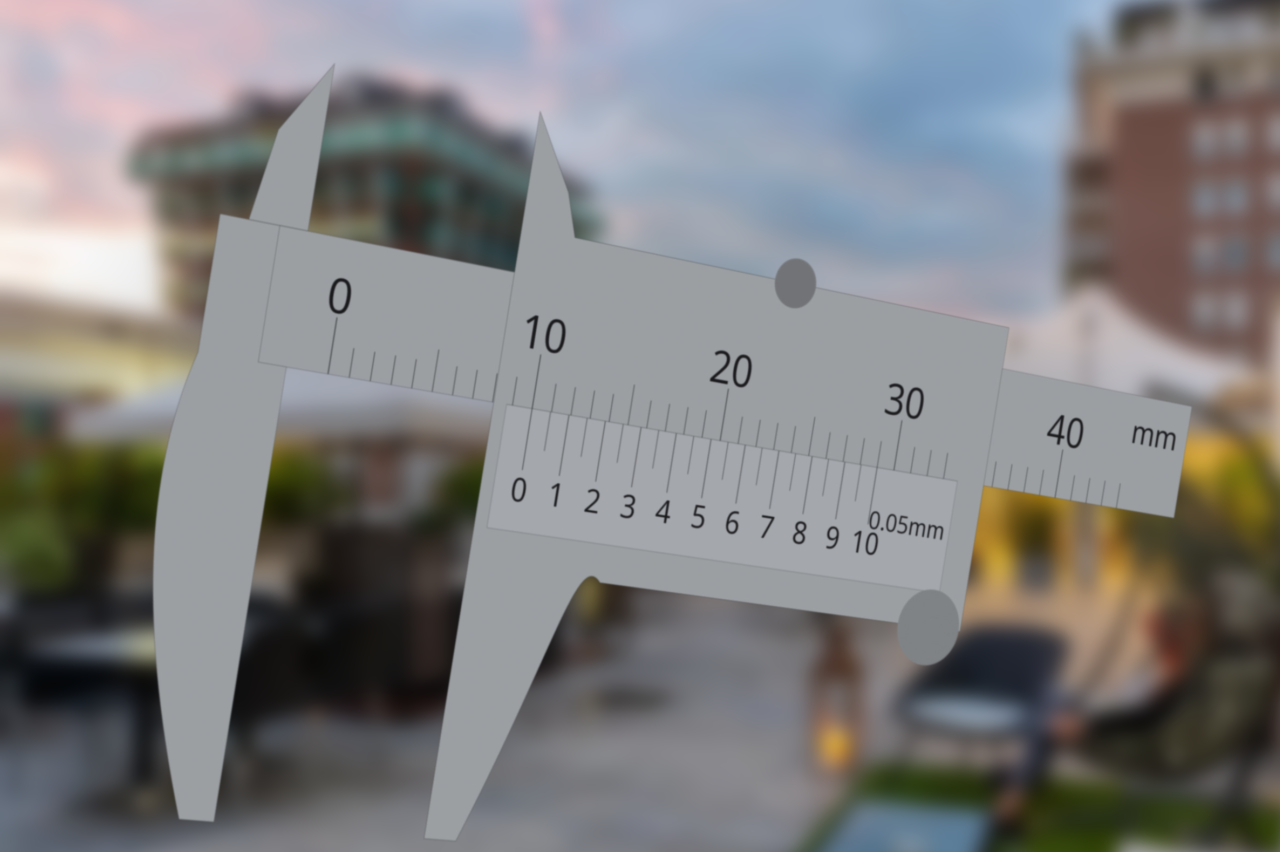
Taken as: 10.0 mm
